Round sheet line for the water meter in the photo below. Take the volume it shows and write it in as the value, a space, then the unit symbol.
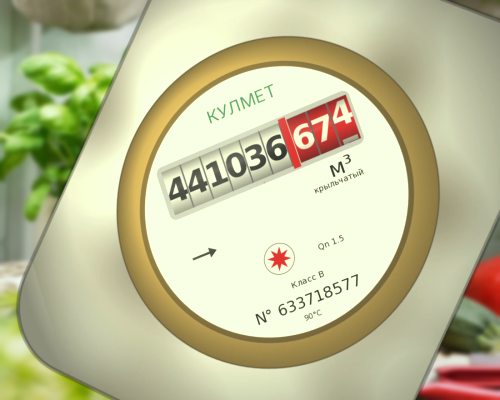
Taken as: 441036.674 m³
